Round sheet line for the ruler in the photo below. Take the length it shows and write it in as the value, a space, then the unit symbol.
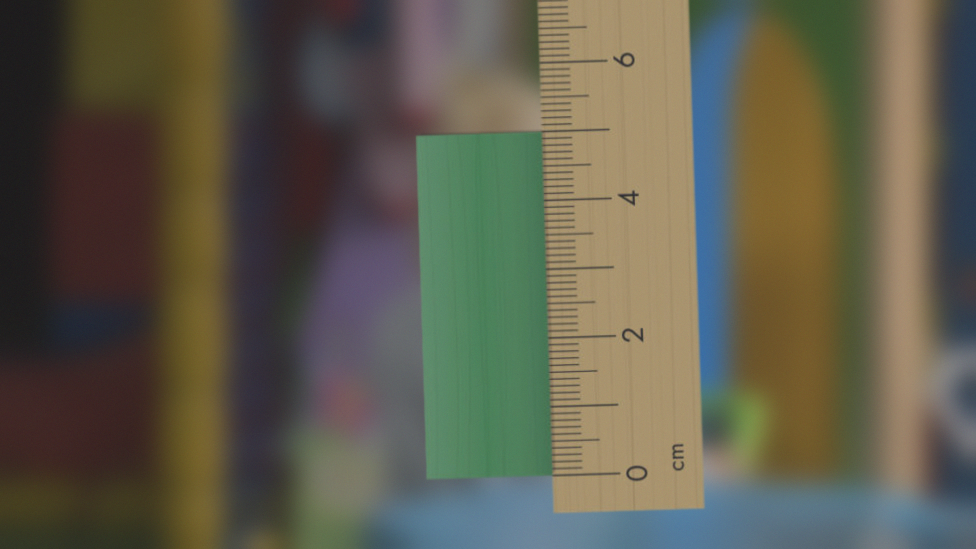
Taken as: 5 cm
